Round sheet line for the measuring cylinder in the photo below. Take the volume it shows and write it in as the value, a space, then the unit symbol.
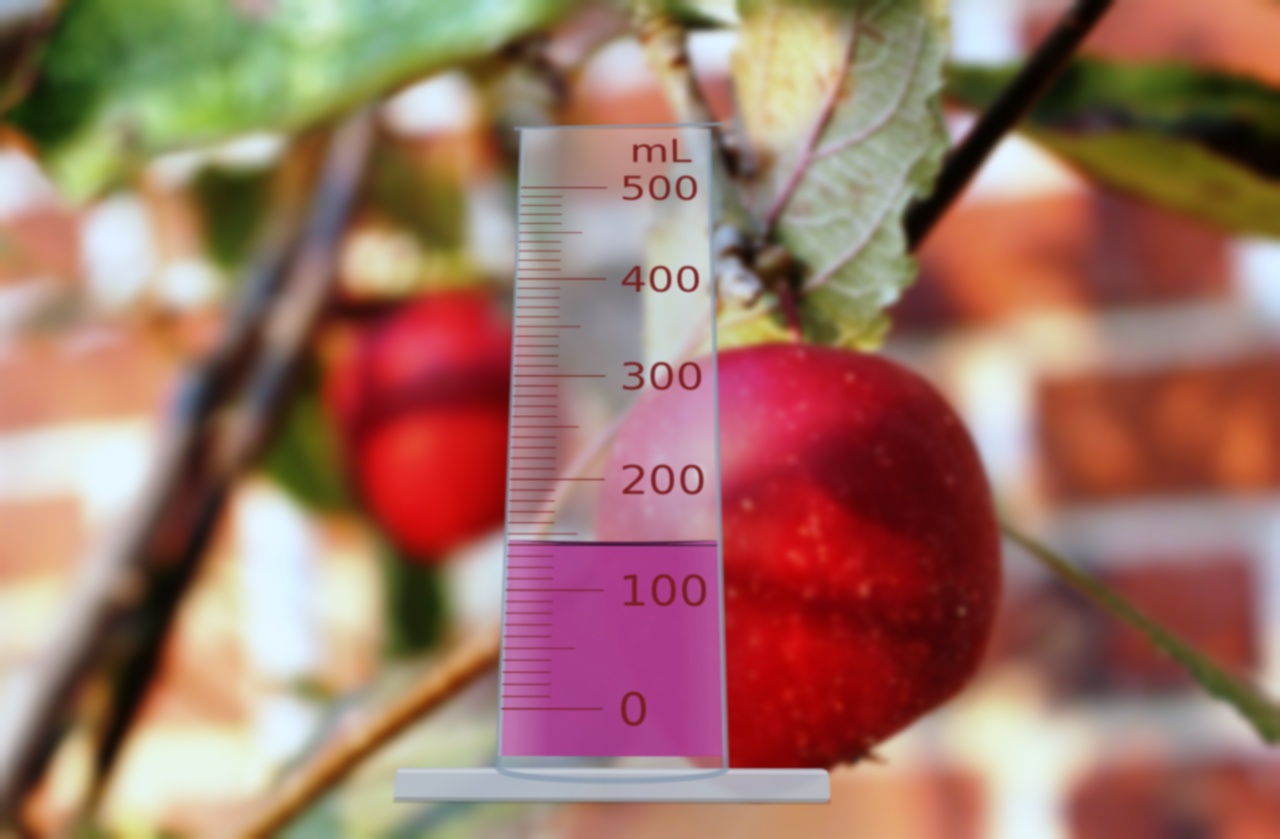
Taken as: 140 mL
